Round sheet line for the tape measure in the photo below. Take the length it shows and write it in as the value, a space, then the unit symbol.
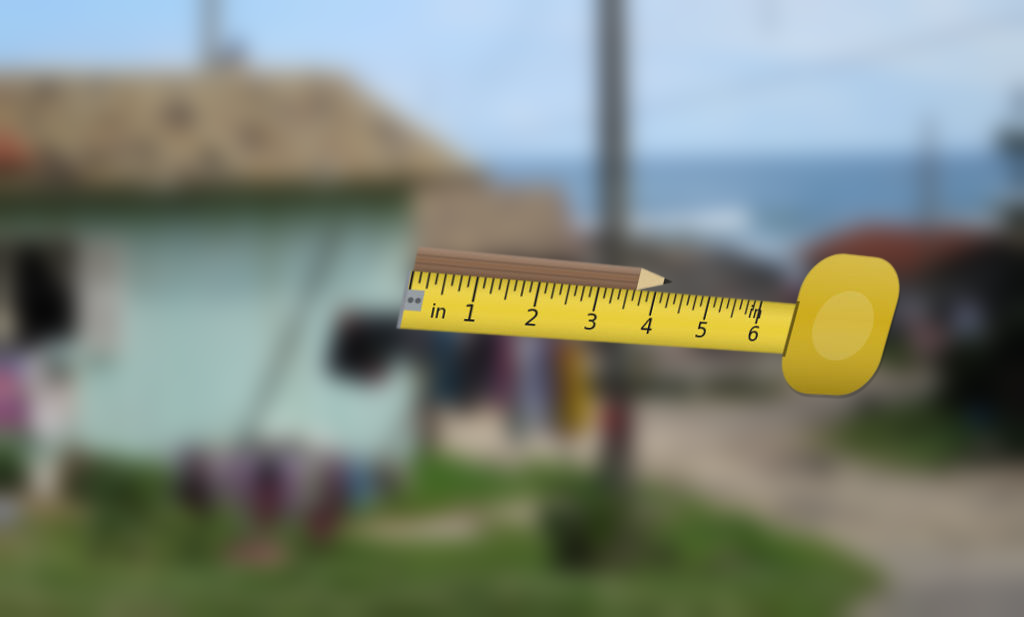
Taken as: 4.25 in
